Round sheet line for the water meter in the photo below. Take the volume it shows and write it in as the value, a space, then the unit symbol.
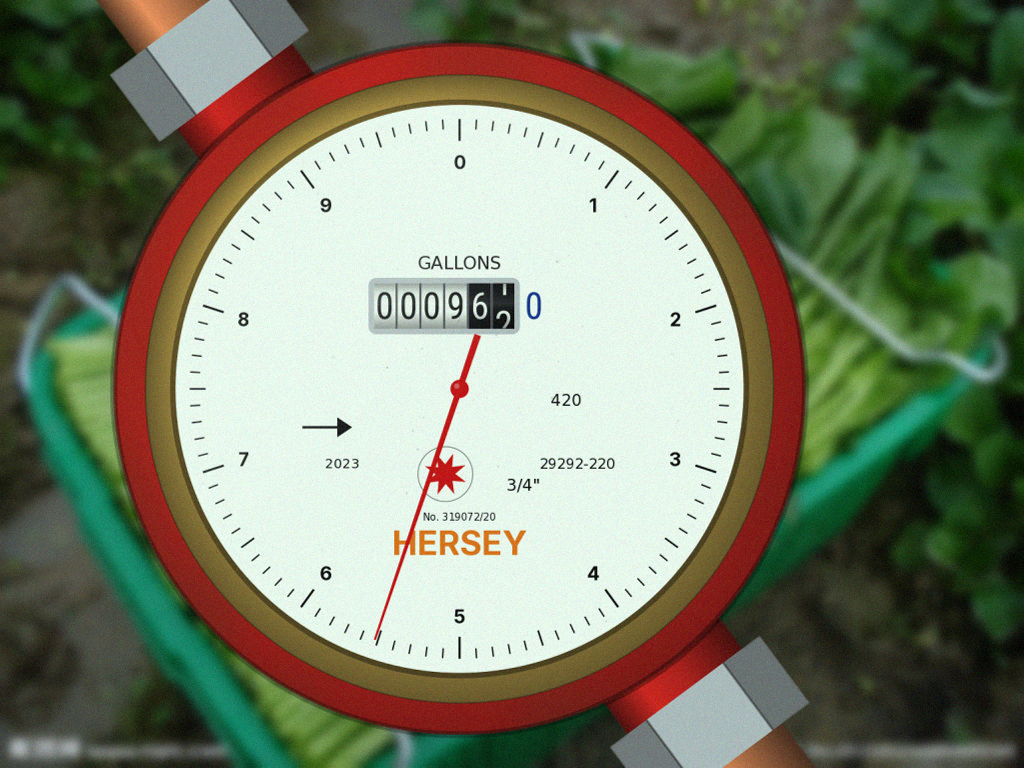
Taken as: 9615.5 gal
